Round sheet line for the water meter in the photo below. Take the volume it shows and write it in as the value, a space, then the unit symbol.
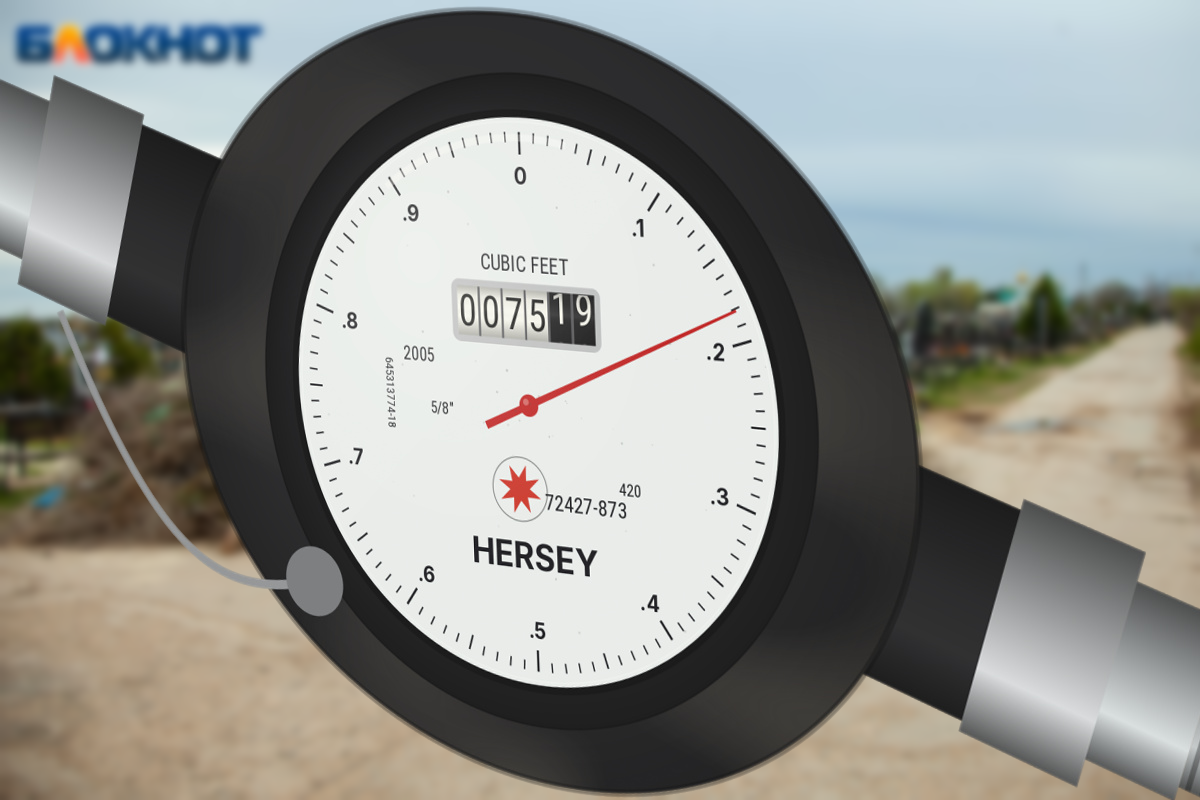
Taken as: 7519.18 ft³
